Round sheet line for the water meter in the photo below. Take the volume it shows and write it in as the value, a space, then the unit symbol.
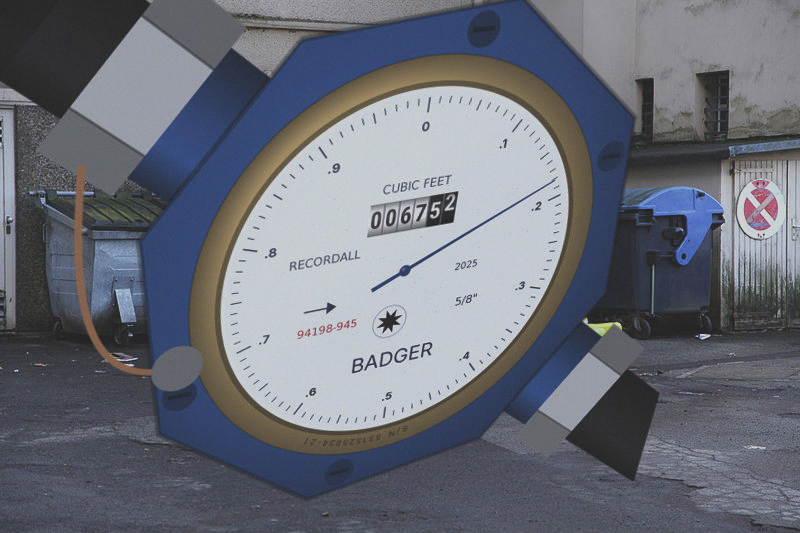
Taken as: 6752.18 ft³
